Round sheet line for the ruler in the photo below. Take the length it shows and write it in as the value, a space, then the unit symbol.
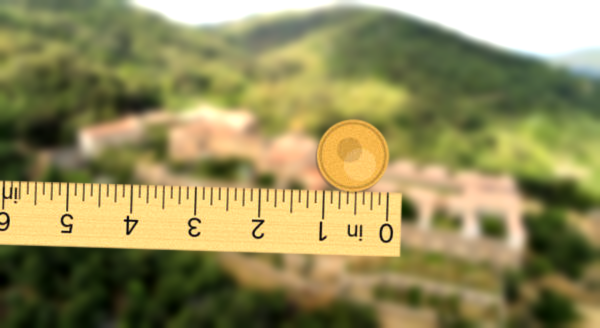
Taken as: 1.125 in
